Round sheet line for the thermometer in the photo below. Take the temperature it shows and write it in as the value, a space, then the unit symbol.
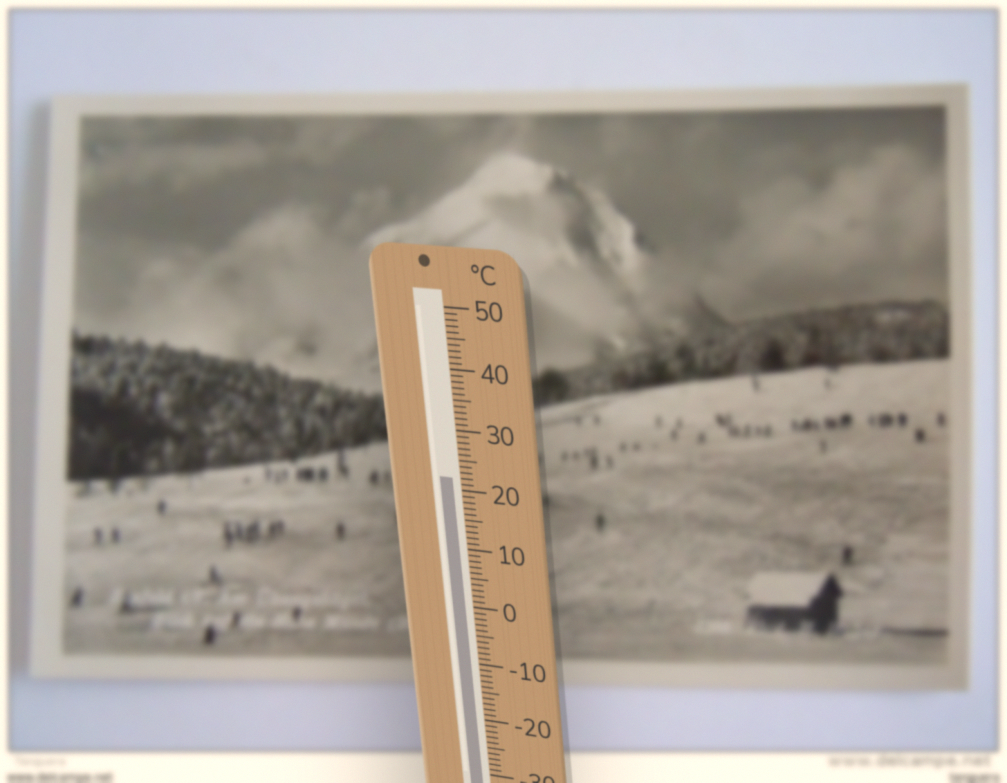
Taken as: 22 °C
